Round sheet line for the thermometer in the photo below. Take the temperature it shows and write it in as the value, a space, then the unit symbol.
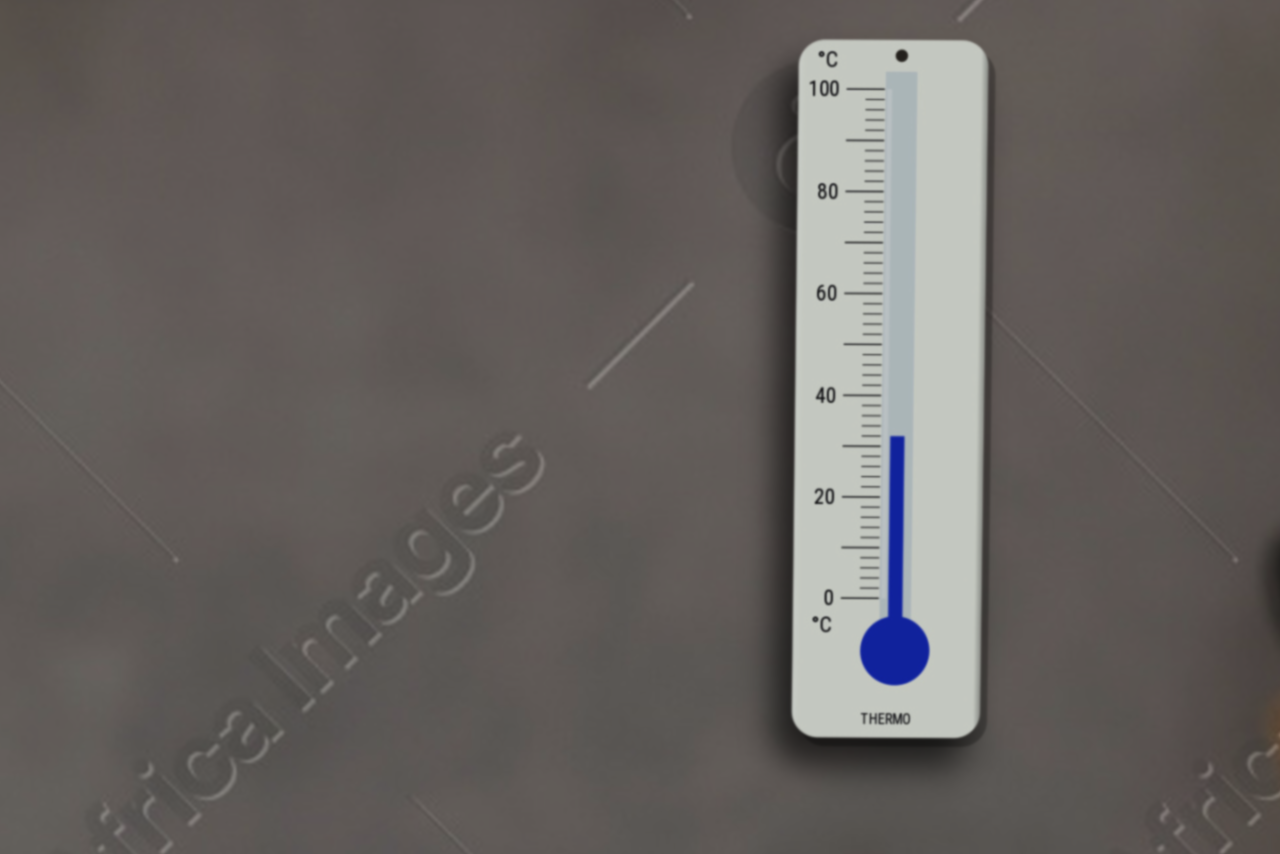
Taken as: 32 °C
